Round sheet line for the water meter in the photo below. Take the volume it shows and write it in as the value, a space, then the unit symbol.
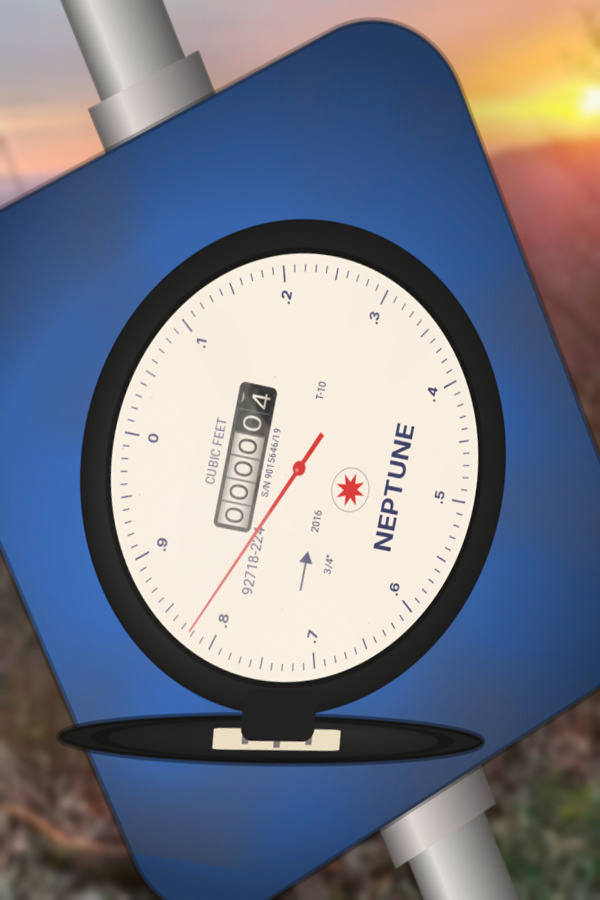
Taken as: 3.82 ft³
